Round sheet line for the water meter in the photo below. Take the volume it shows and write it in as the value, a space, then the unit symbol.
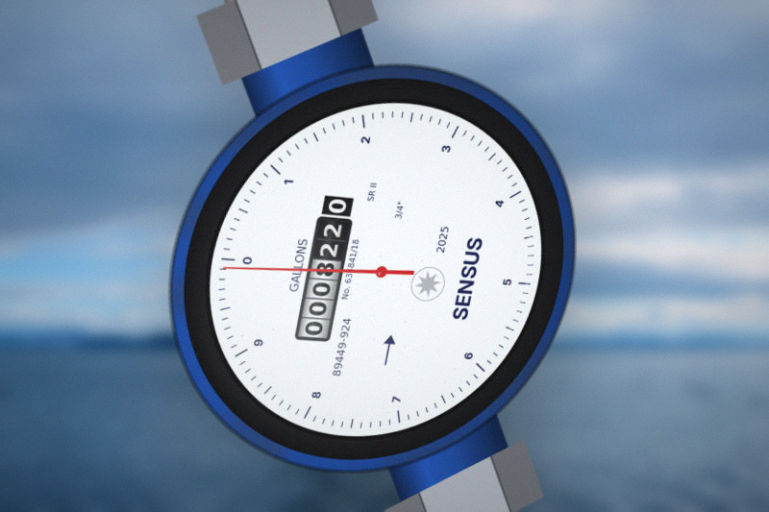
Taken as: 8219.9 gal
